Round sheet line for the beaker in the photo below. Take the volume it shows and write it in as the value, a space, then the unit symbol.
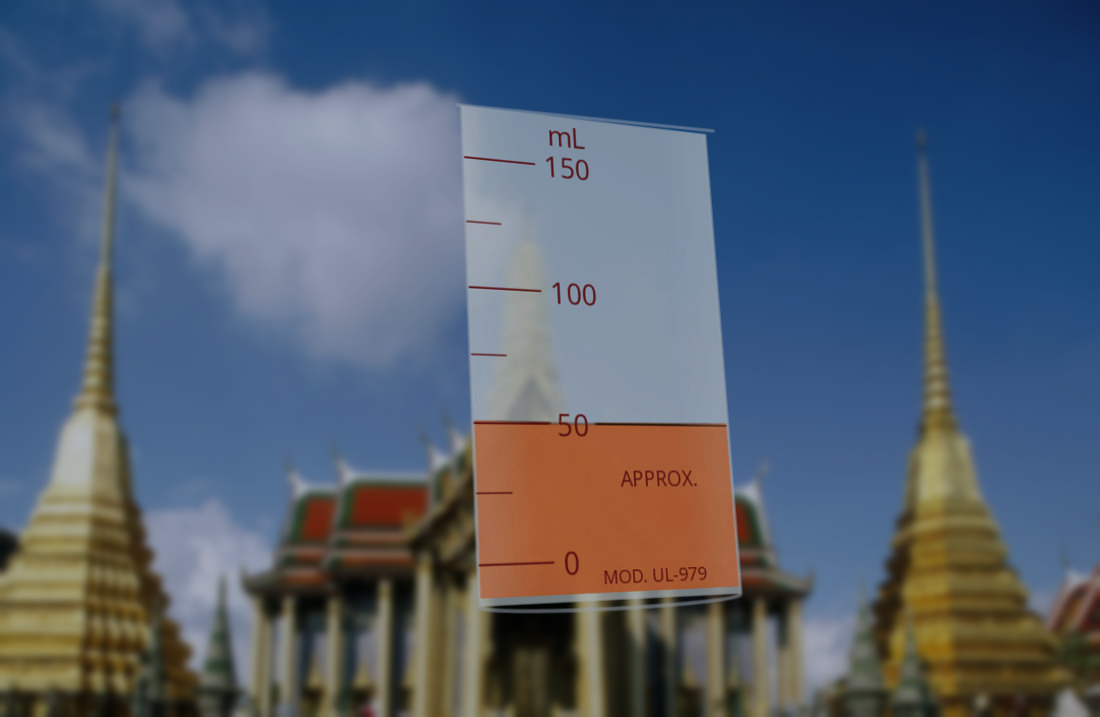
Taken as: 50 mL
